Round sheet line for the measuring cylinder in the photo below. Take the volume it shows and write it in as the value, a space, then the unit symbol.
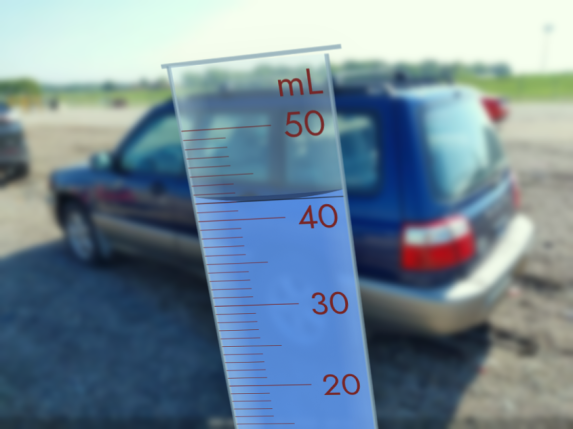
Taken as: 42 mL
